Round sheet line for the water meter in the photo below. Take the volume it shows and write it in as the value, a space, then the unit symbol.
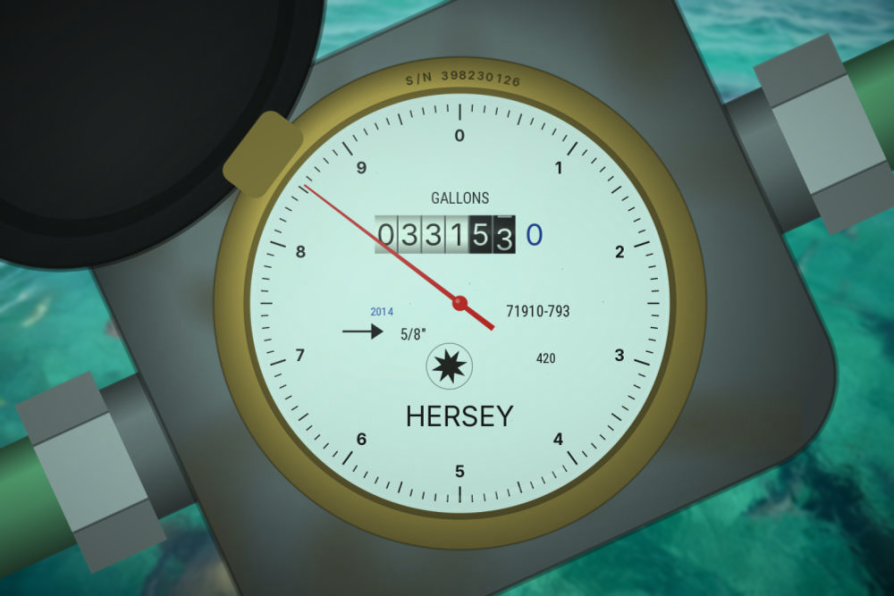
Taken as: 331528.5 gal
